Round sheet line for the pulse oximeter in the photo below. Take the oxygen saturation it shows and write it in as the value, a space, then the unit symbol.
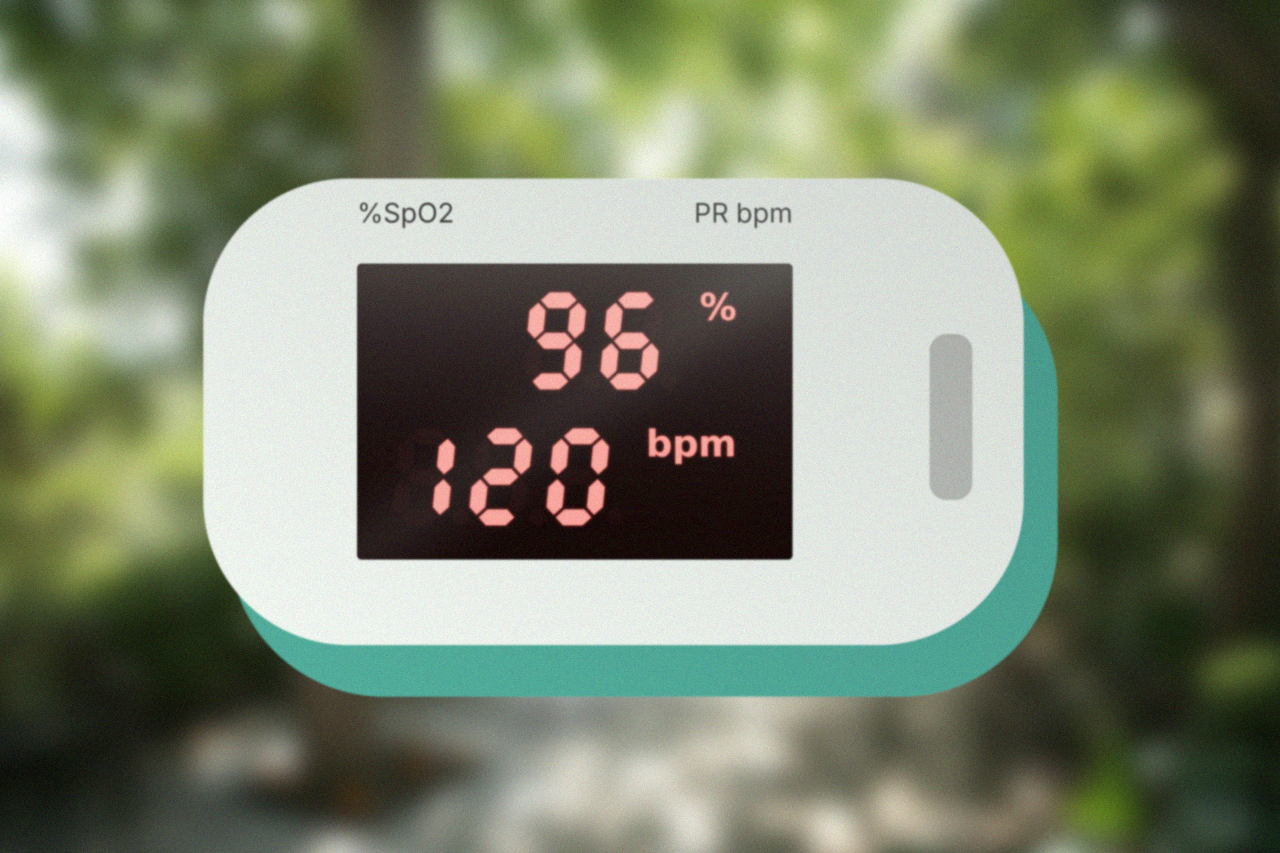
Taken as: 96 %
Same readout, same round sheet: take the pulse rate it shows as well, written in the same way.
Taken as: 120 bpm
